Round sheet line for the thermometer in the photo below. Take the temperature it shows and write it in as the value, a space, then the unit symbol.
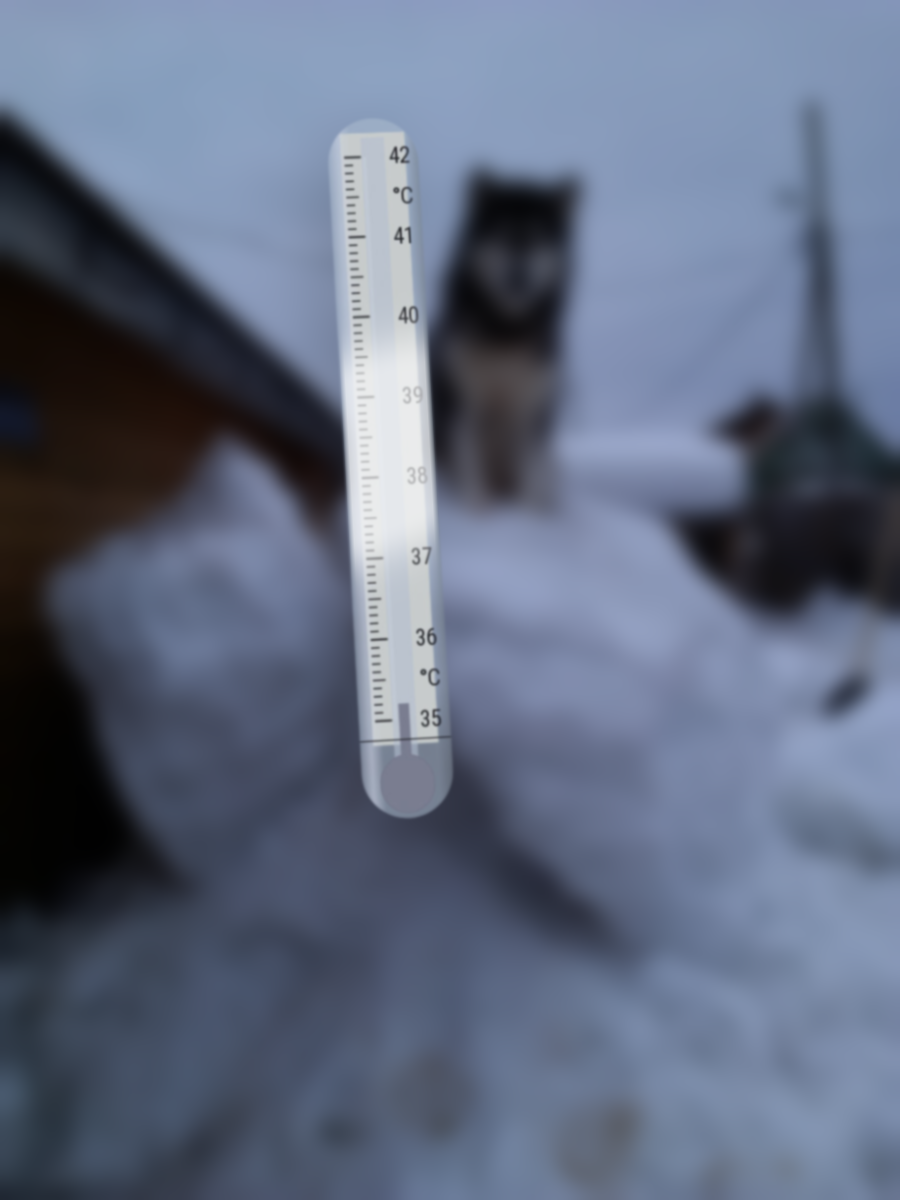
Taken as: 35.2 °C
